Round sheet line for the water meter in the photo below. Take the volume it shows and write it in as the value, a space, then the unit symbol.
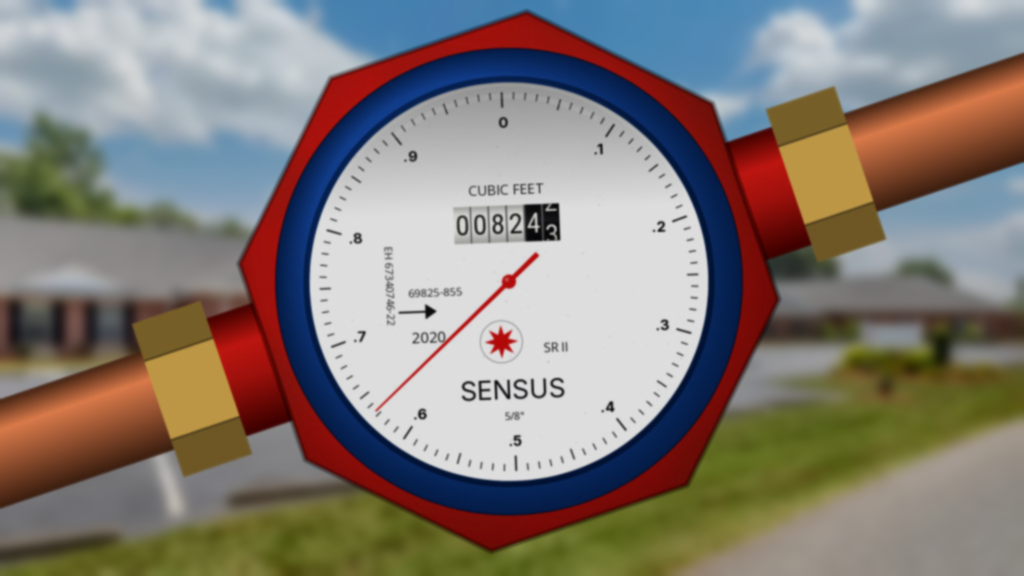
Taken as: 8242.63 ft³
